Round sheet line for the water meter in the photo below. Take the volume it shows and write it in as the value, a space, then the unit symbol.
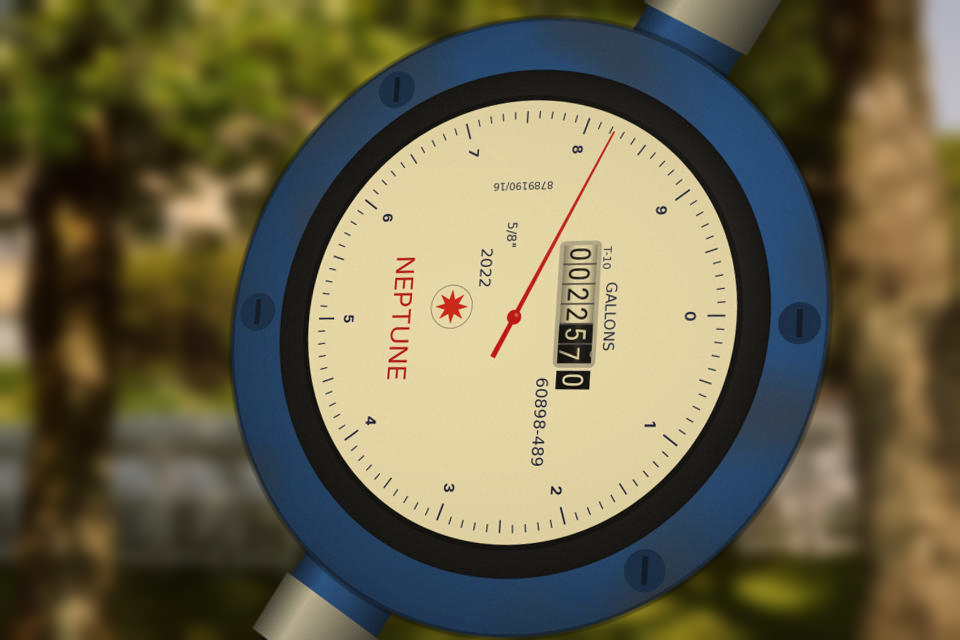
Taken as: 22568.2 gal
